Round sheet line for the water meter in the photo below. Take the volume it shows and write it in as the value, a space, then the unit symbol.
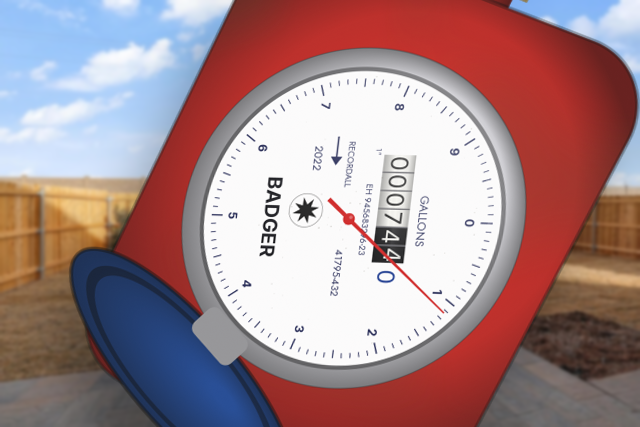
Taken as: 7441.1 gal
